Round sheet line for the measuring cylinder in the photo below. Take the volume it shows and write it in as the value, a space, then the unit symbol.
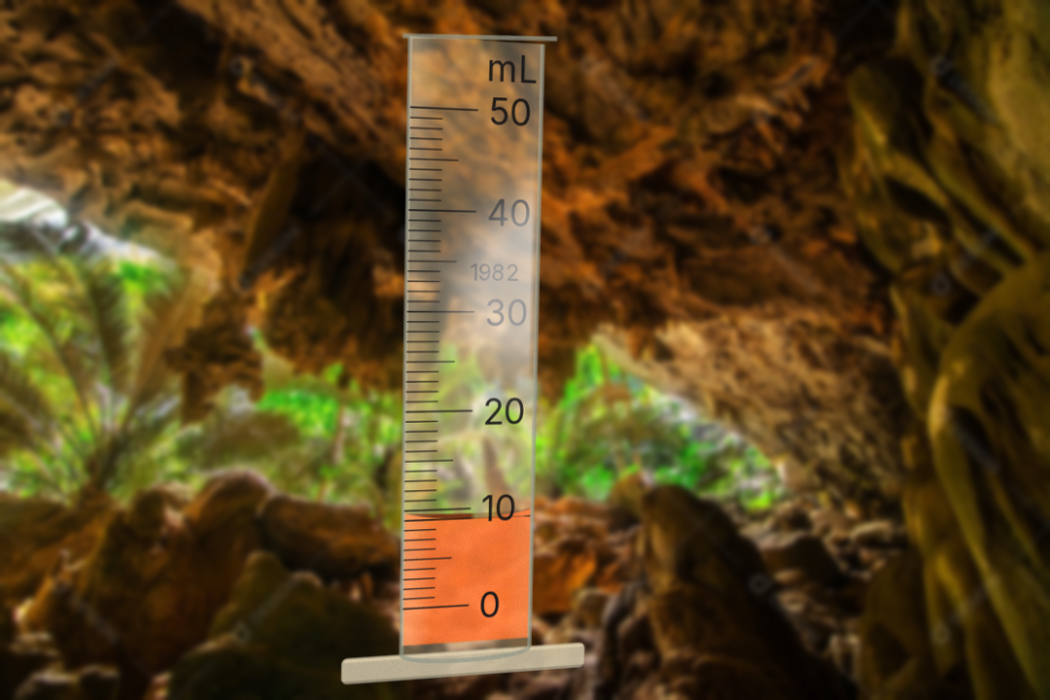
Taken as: 9 mL
